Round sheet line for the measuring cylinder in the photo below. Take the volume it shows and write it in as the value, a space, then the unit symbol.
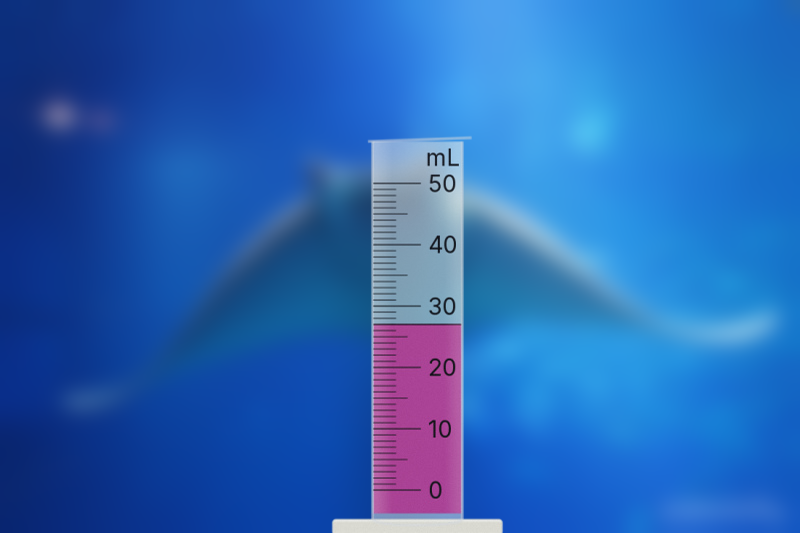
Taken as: 27 mL
